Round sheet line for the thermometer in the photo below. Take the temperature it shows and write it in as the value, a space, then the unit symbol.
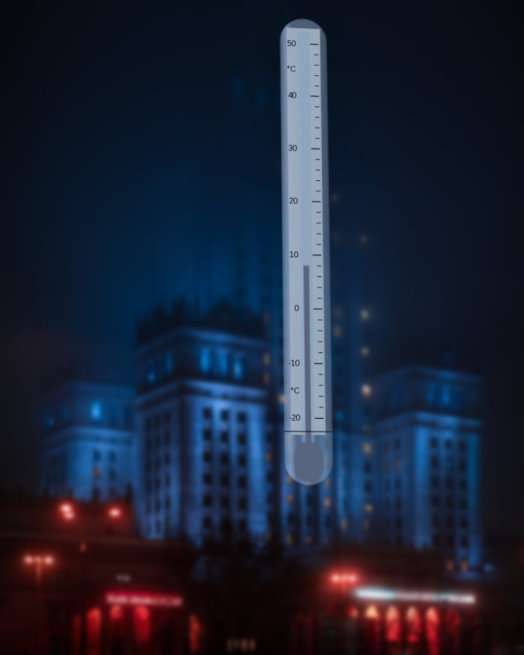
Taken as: 8 °C
